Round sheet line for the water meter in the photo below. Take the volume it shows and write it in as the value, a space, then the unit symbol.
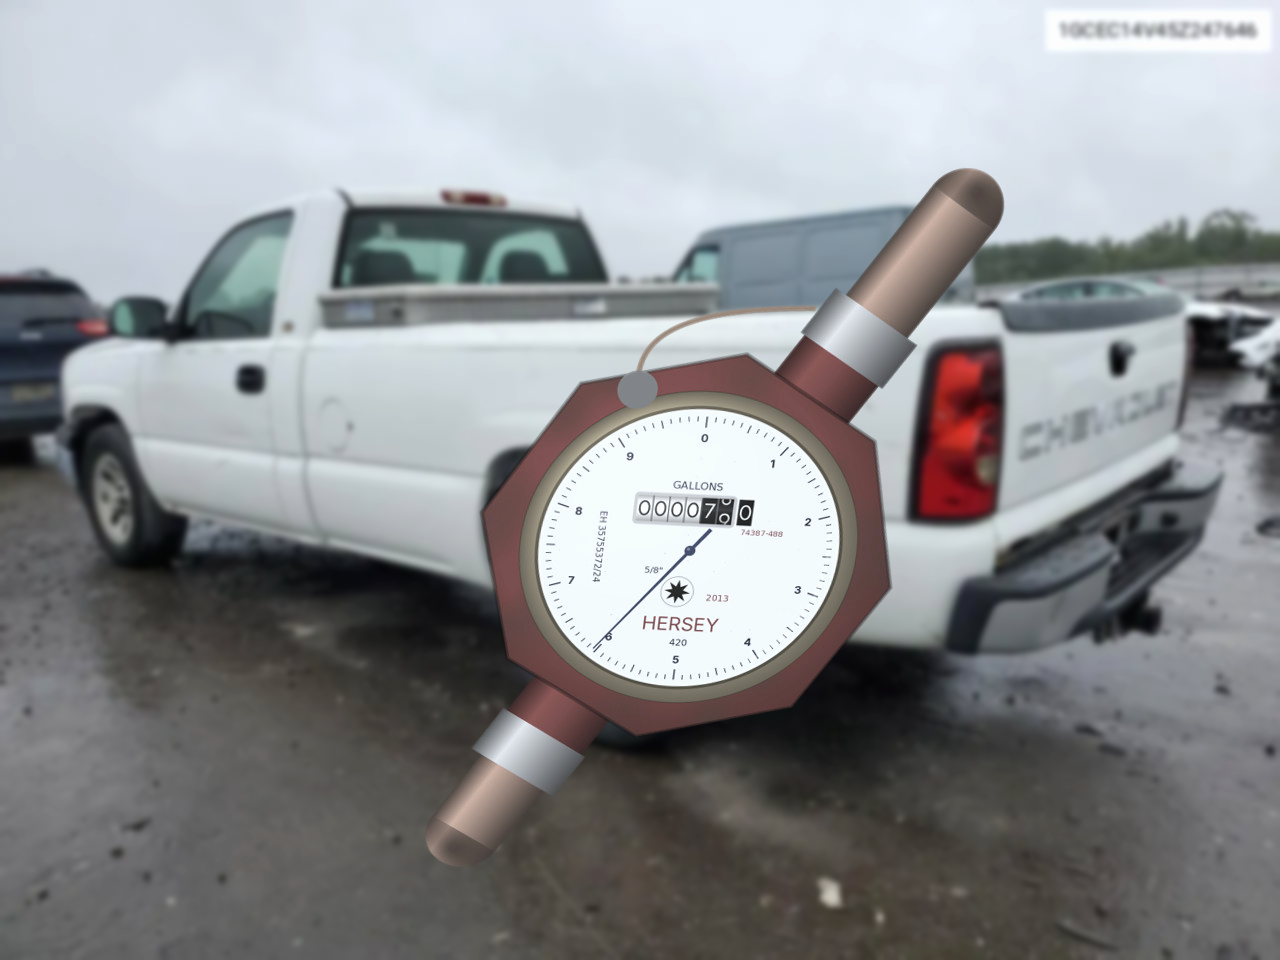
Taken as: 786.0 gal
